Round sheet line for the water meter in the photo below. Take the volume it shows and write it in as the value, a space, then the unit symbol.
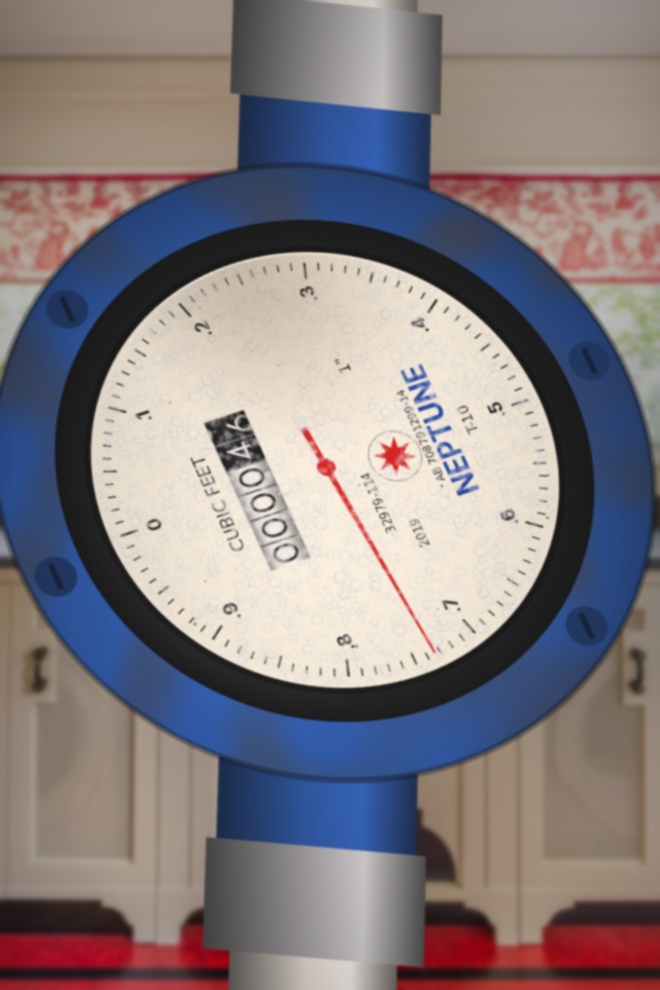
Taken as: 45.73 ft³
